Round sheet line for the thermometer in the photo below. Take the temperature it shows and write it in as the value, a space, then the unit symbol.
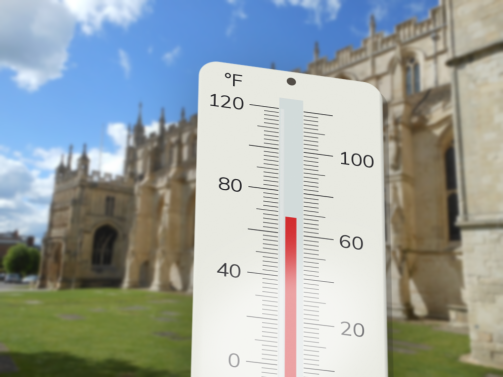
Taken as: 68 °F
